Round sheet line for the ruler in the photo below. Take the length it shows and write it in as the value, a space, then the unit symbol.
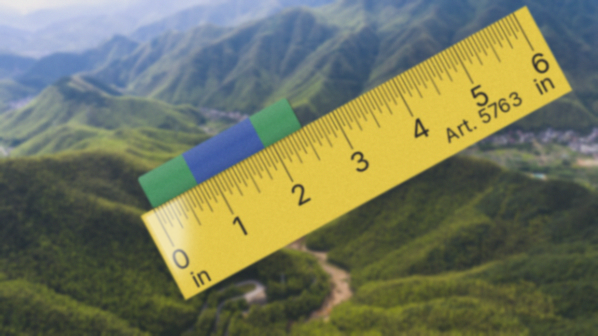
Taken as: 2.5 in
